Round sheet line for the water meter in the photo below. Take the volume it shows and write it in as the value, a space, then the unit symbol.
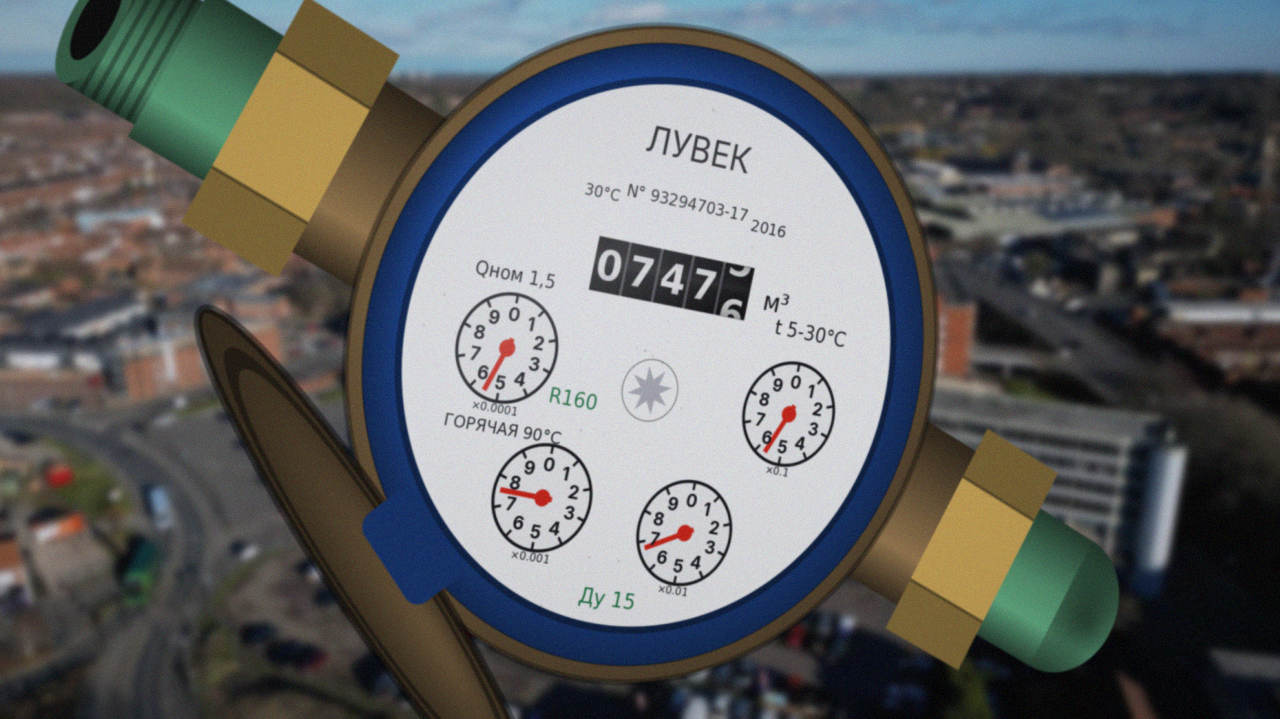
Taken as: 7475.5675 m³
